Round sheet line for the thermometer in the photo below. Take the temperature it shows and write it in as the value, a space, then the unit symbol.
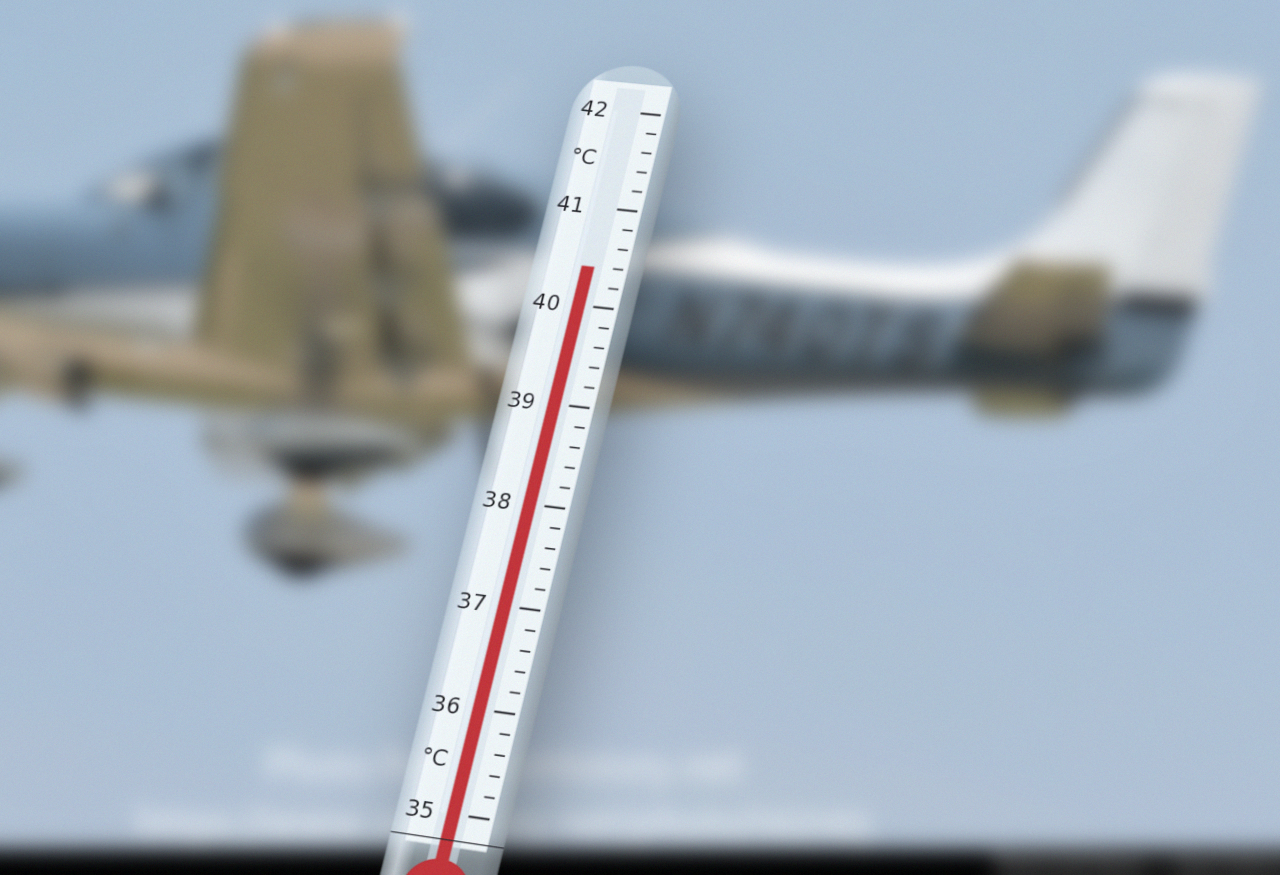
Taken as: 40.4 °C
